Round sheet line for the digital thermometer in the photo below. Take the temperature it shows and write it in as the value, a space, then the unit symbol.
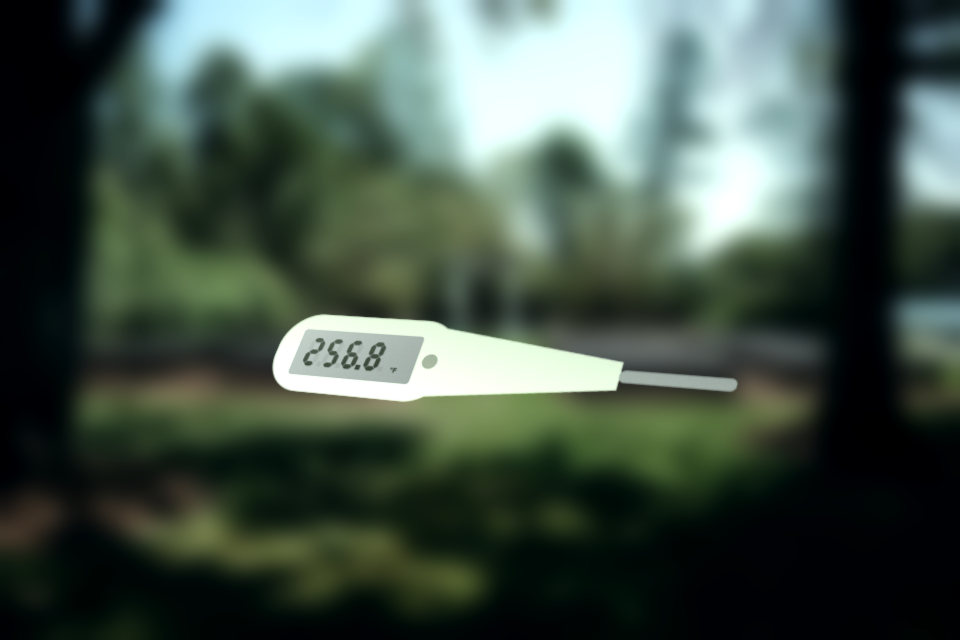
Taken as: 256.8 °F
